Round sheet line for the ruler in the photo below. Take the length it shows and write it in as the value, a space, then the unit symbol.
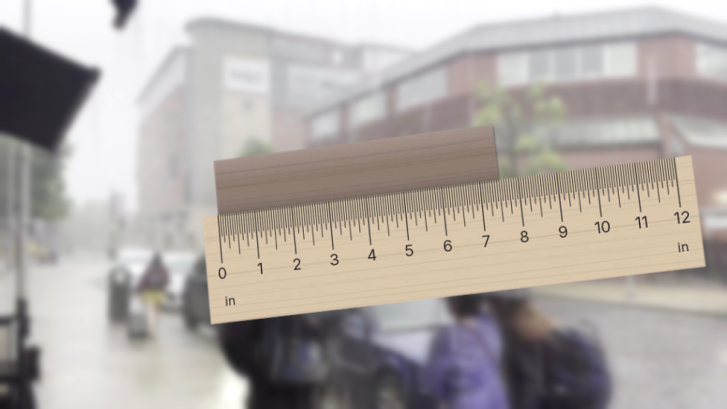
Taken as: 7.5 in
